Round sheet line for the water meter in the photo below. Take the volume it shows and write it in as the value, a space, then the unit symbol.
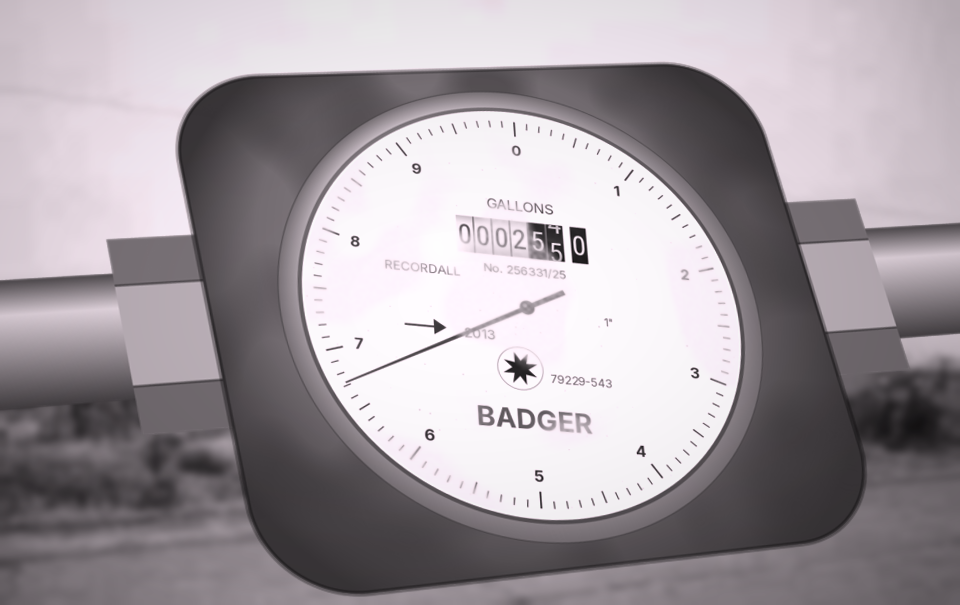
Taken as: 2546.7 gal
